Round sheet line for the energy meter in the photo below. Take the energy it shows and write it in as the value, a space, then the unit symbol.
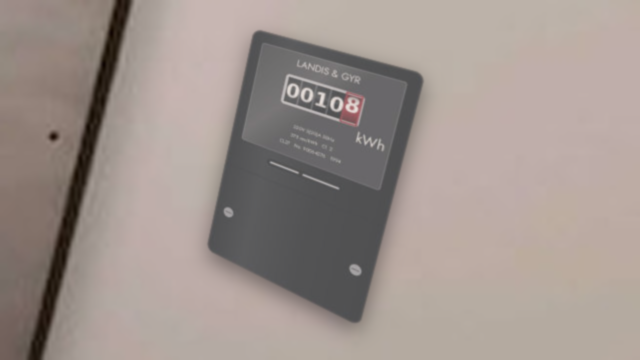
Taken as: 10.8 kWh
